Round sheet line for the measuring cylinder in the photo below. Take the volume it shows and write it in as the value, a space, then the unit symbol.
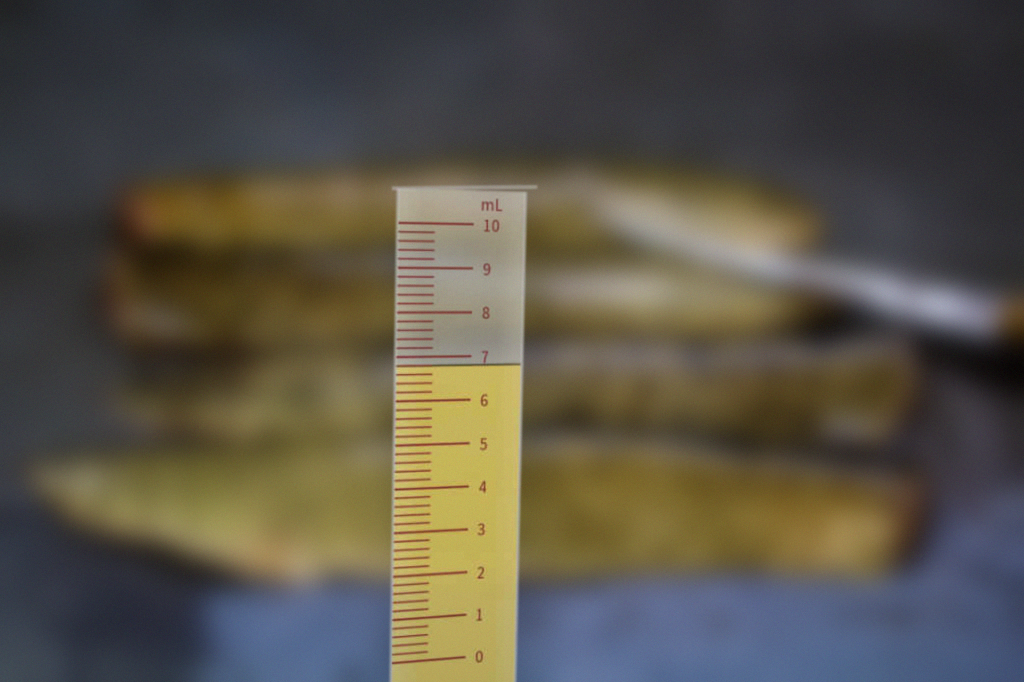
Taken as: 6.8 mL
